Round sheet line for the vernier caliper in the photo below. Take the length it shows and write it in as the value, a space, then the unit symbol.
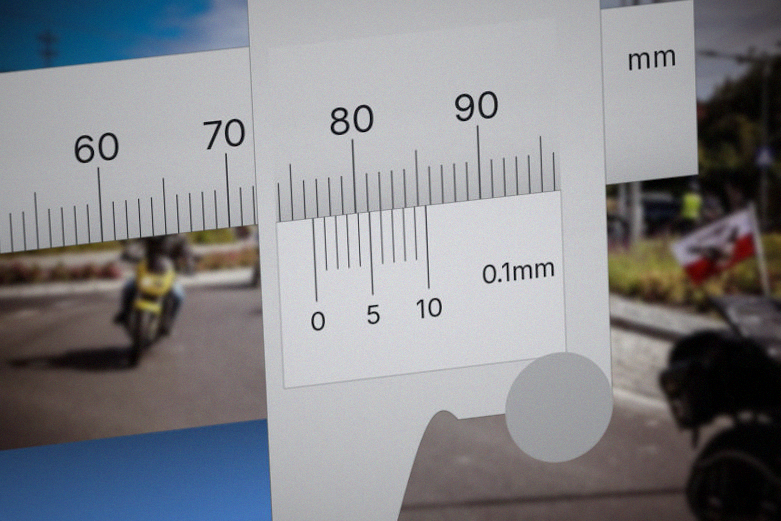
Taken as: 76.6 mm
